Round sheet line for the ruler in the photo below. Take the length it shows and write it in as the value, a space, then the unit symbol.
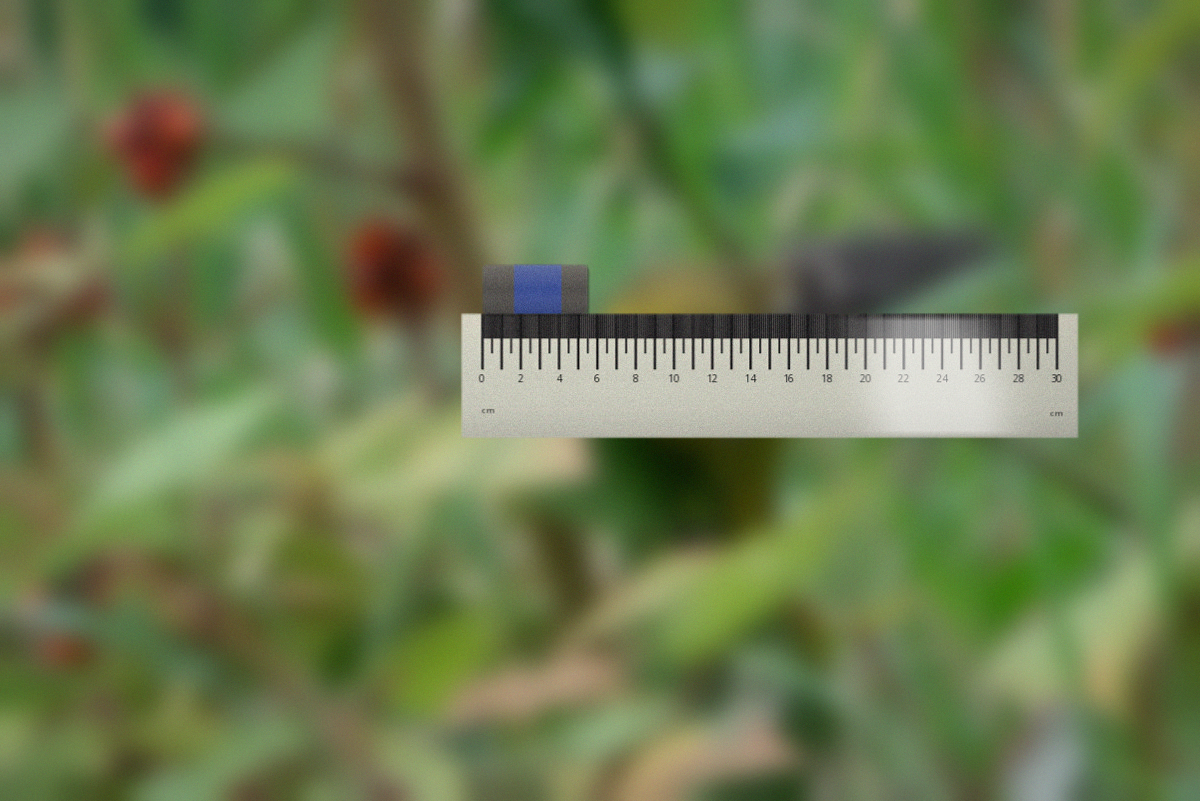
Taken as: 5.5 cm
